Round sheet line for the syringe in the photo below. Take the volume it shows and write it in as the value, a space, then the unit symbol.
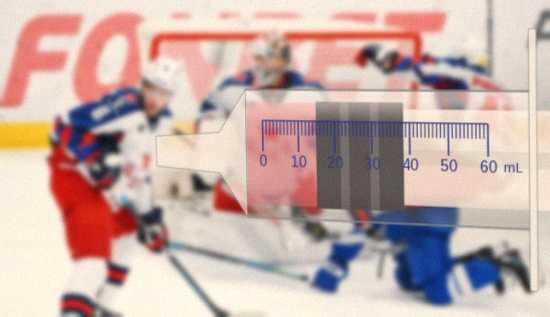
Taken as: 15 mL
